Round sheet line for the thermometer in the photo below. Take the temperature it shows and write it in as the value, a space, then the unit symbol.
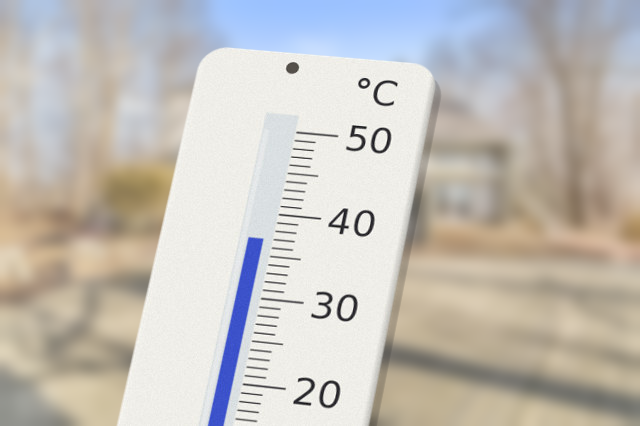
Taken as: 37 °C
